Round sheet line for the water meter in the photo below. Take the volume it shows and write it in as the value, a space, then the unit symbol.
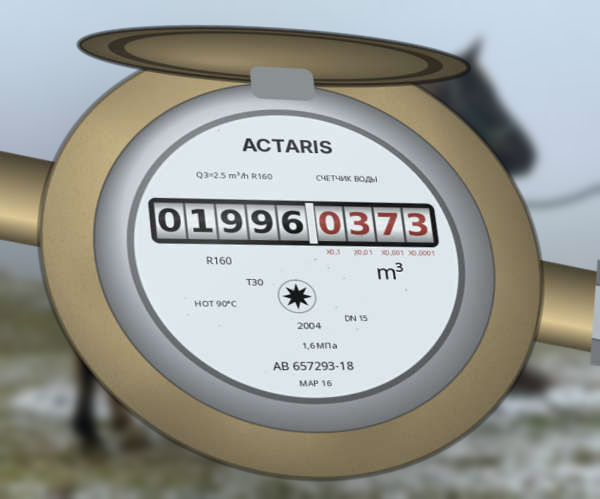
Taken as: 1996.0373 m³
